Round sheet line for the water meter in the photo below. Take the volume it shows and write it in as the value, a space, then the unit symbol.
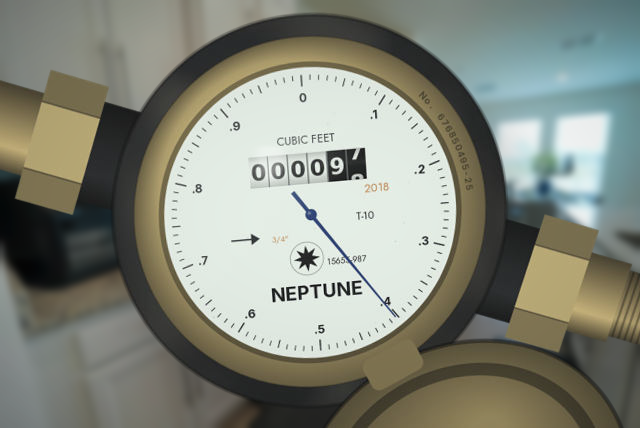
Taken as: 97.40 ft³
